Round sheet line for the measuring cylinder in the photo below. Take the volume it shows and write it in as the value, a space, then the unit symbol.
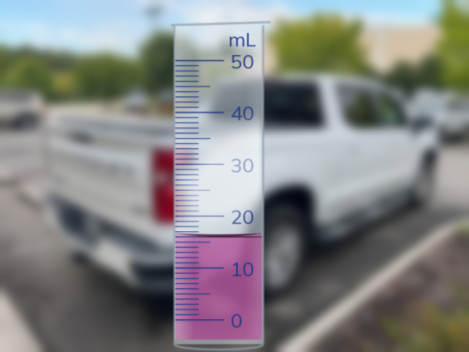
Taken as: 16 mL
